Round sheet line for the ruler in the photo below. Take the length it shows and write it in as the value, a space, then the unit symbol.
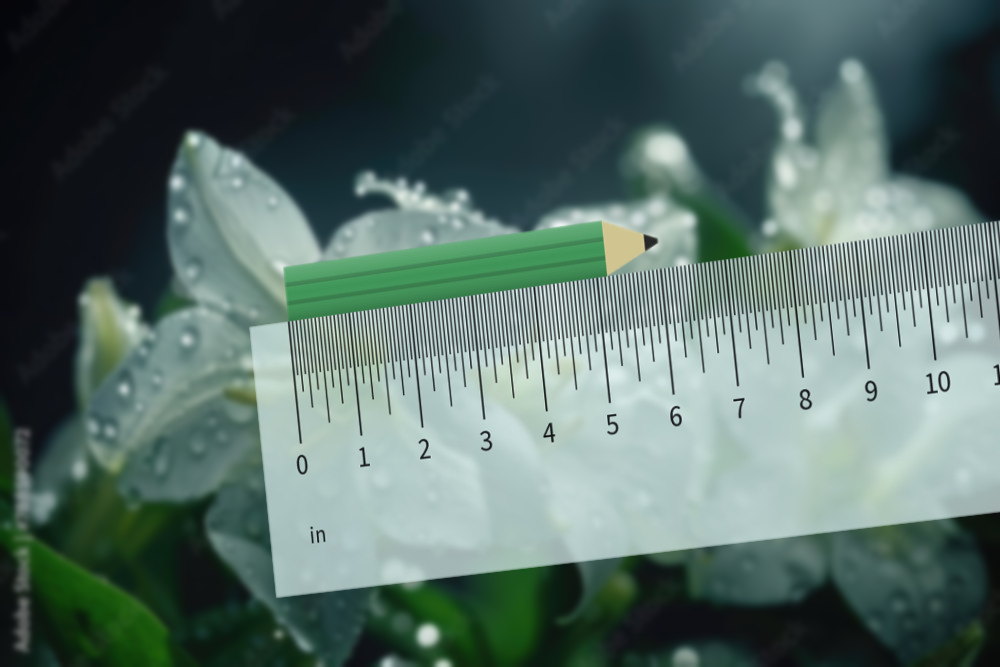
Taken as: 6 in
